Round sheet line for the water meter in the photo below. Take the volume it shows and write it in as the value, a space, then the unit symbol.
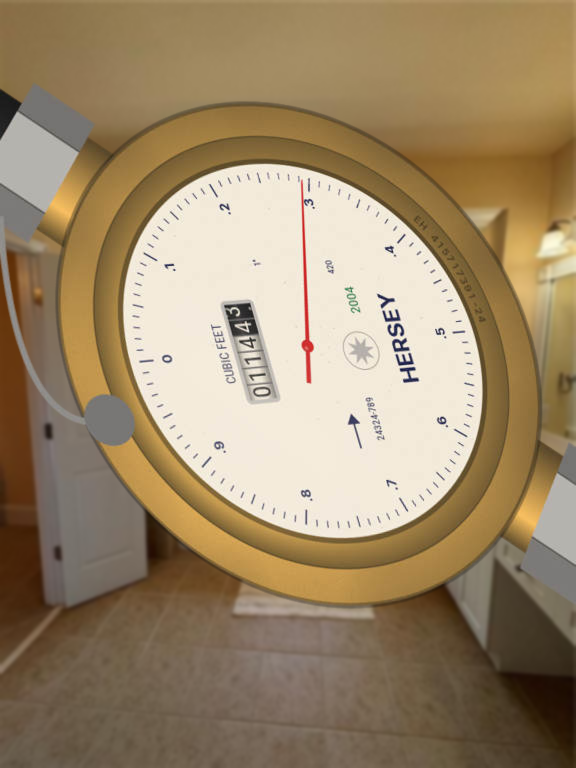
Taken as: 11443.29 ft³
